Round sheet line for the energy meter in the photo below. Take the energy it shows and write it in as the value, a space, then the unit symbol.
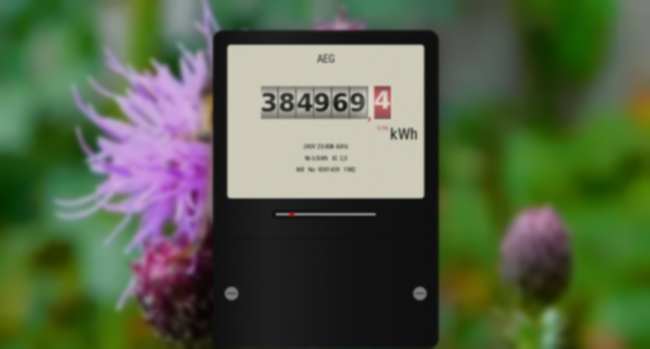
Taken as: 384969.4 kWh
